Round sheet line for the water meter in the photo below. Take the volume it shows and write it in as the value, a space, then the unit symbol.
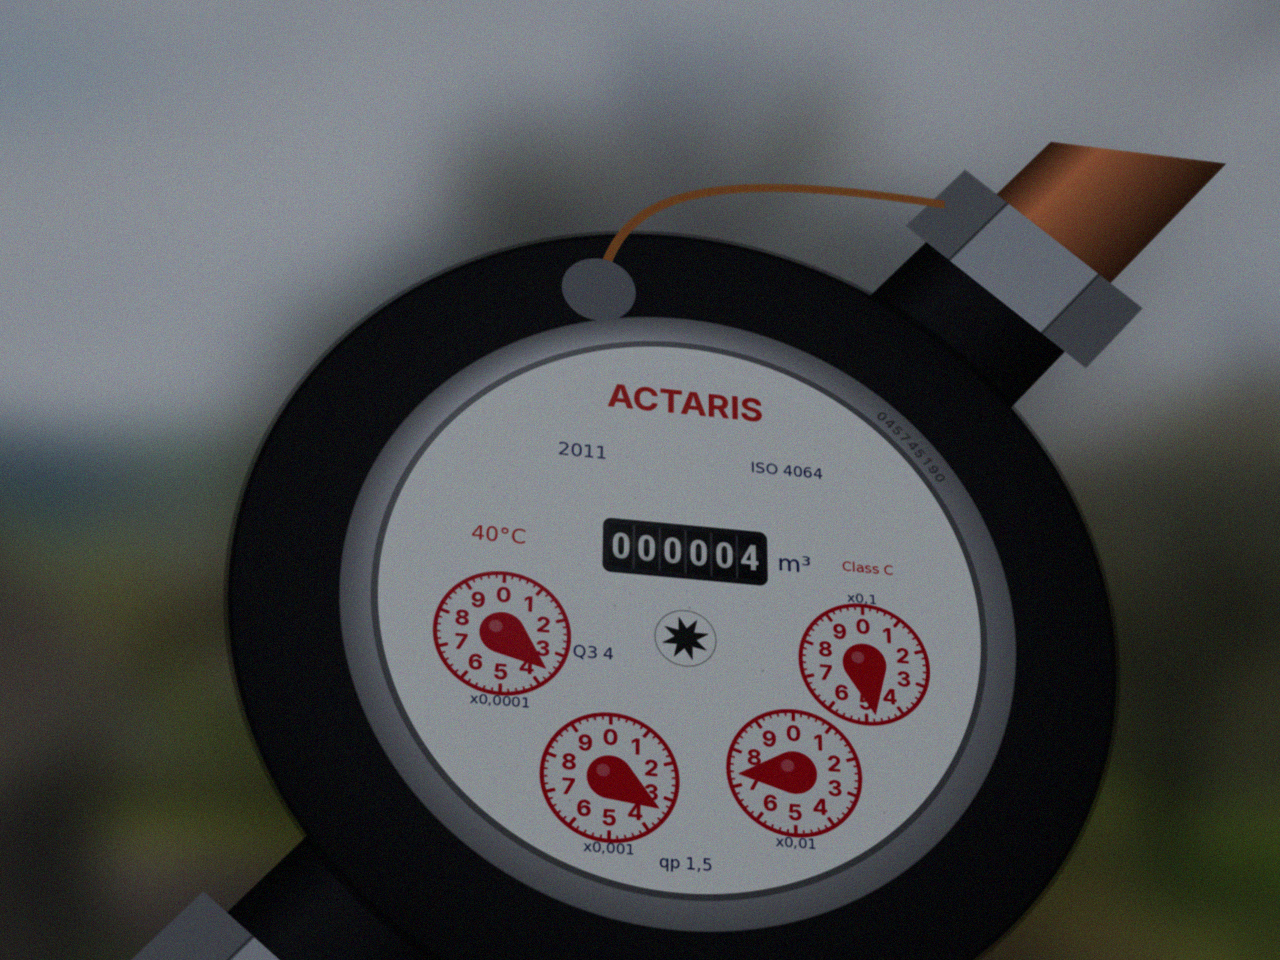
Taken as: 4.4733 m³
